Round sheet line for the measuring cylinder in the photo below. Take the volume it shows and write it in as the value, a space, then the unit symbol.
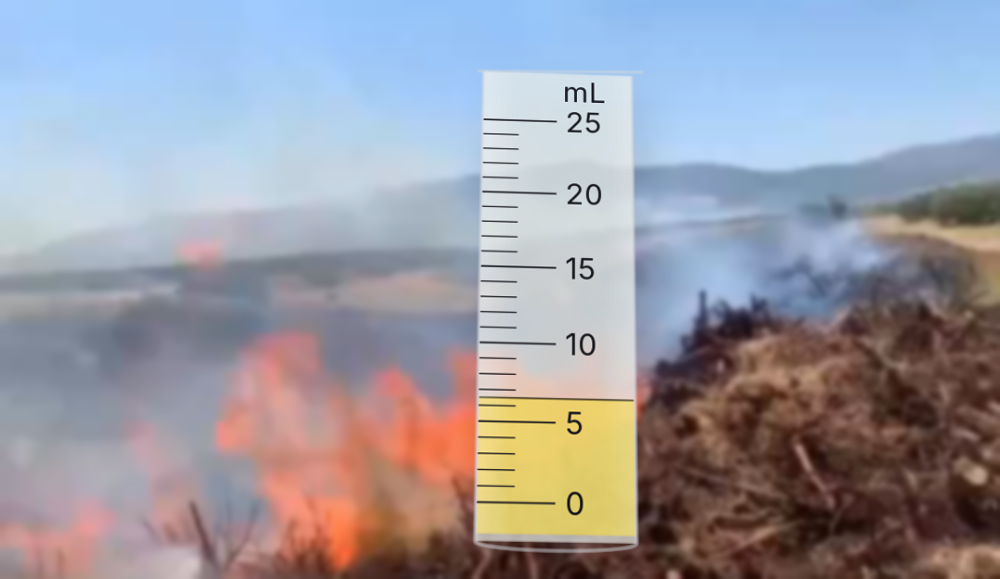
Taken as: 6.5 mL
